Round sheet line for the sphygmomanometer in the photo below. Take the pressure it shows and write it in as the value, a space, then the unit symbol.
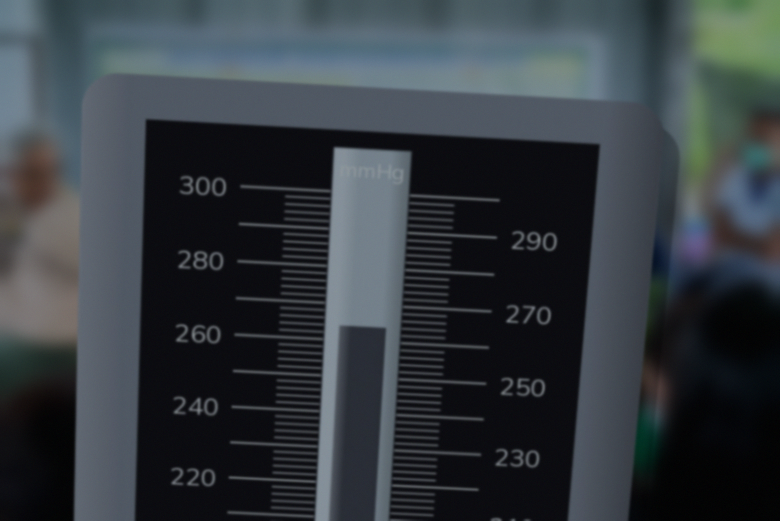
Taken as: 264 mmHg
